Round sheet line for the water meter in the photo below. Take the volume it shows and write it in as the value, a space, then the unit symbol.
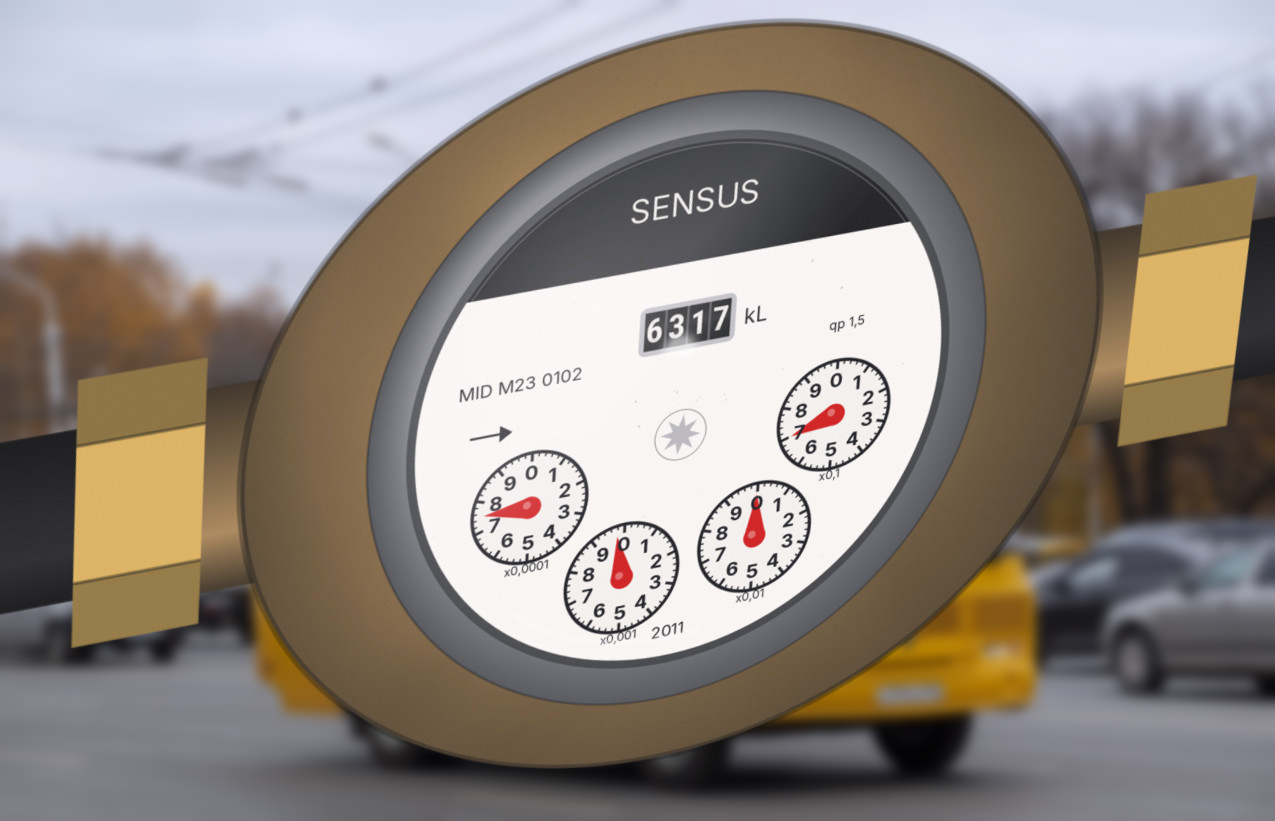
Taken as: 6317.6997 kL
